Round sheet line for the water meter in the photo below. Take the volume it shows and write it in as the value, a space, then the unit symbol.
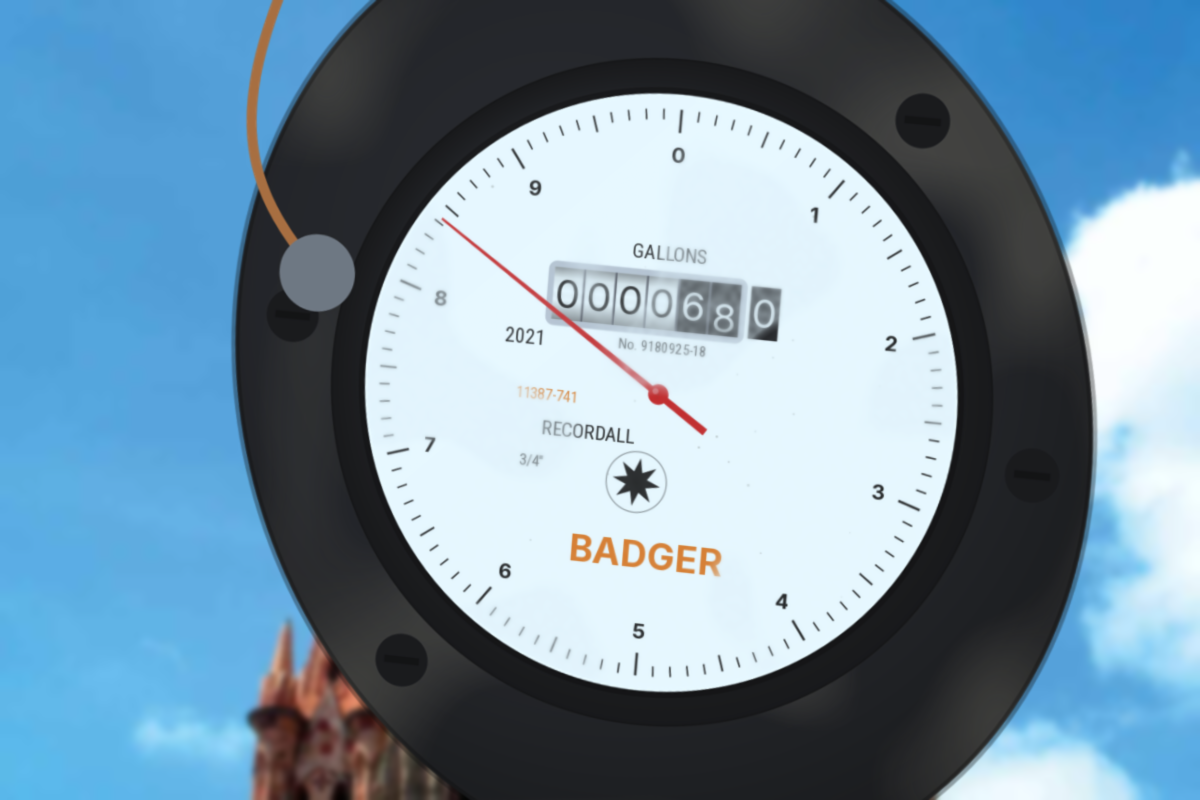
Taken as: 678.4 gal
